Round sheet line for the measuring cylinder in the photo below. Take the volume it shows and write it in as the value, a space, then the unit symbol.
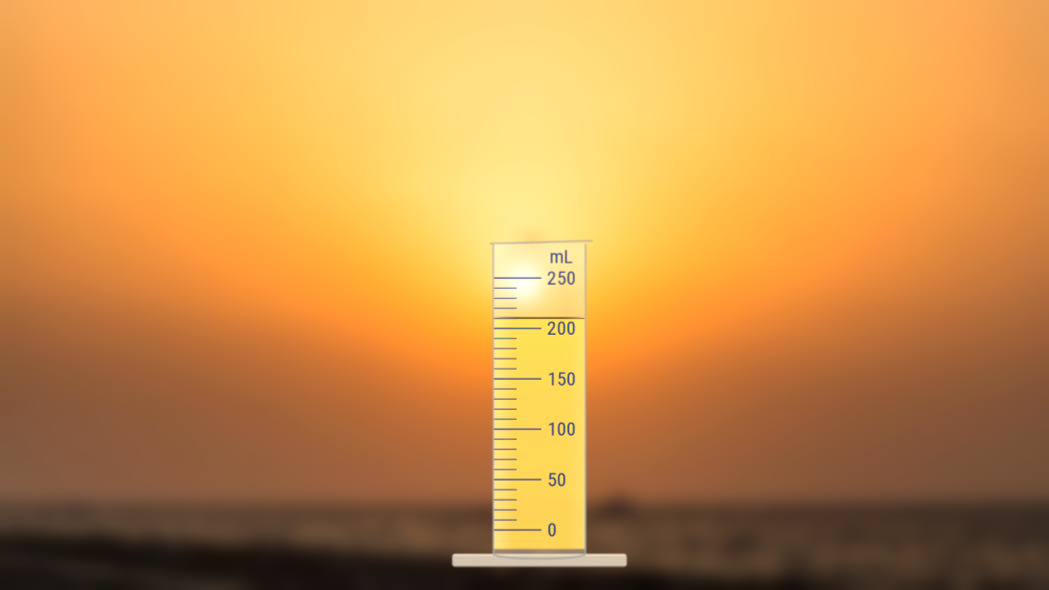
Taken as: 210 mL
